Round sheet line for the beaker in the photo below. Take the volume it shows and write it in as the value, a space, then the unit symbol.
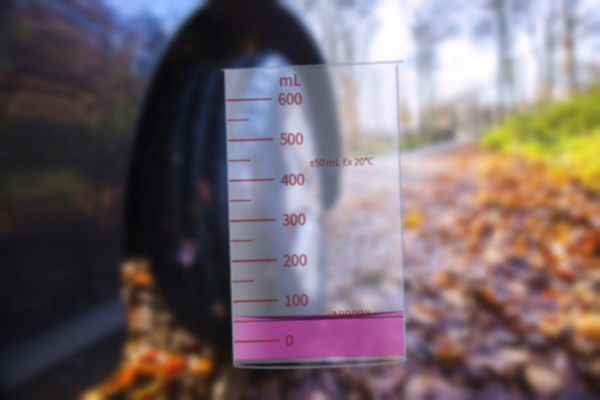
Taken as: 50 mL
